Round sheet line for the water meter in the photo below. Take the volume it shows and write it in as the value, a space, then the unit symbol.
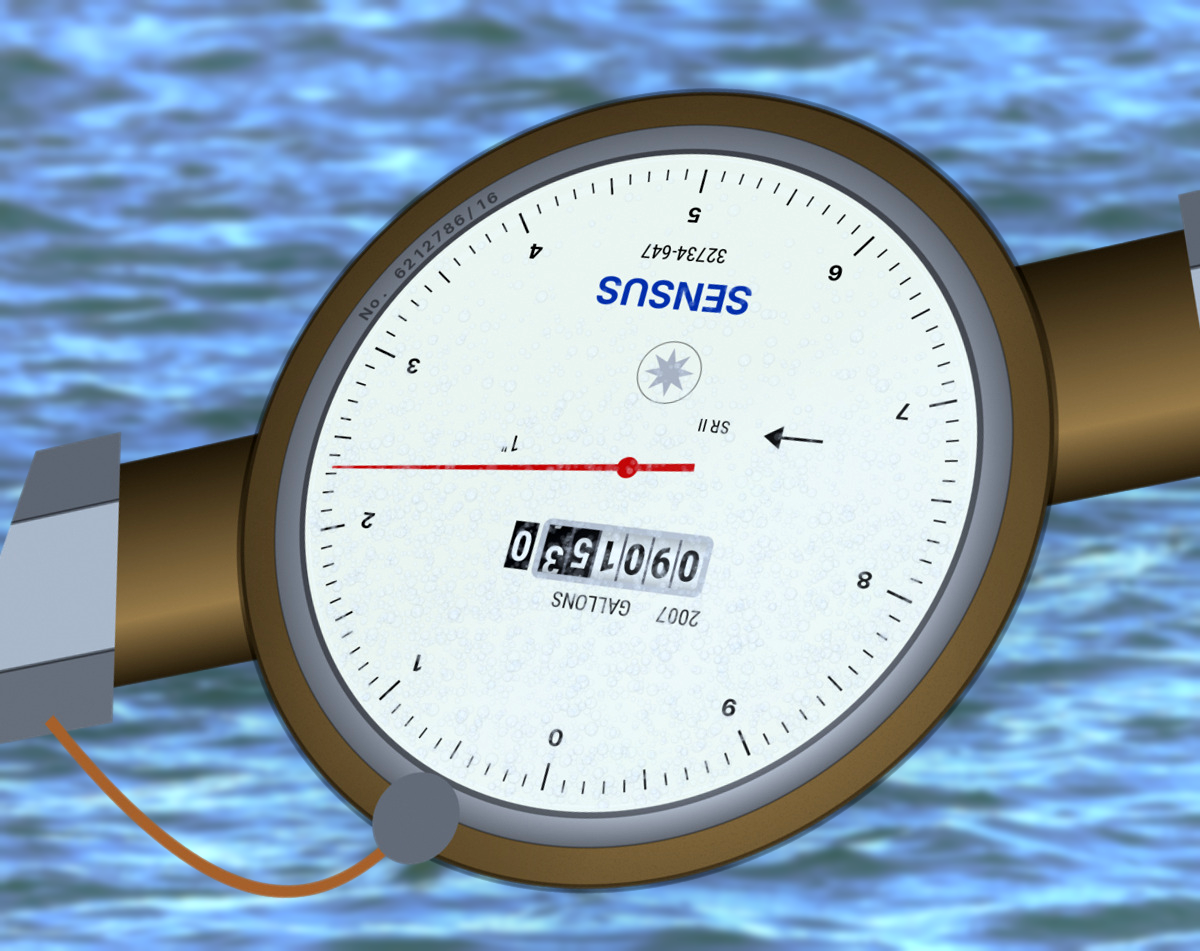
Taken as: 901532.3 gal
